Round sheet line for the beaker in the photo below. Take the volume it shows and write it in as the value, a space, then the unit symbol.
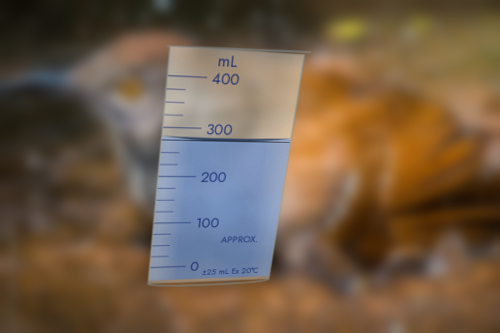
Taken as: 275 mL
